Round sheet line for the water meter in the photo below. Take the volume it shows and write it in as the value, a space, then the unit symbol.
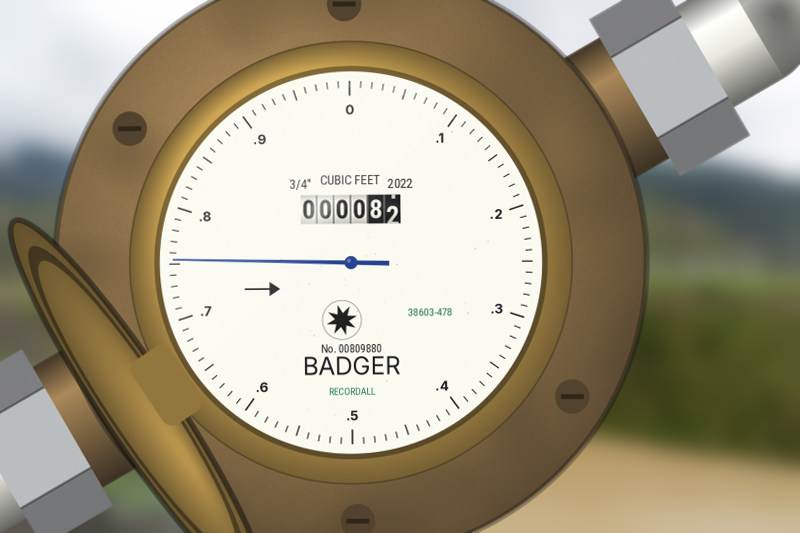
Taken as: 81.75 ft³
